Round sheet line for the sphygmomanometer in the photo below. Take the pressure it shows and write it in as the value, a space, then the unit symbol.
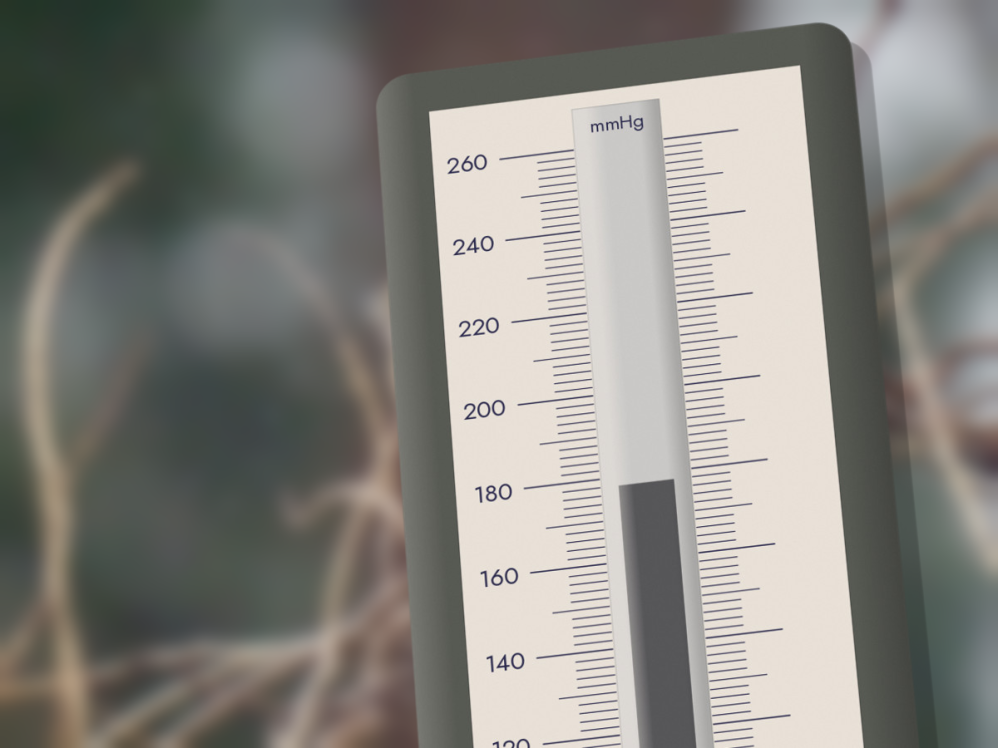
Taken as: 178 mmHg
